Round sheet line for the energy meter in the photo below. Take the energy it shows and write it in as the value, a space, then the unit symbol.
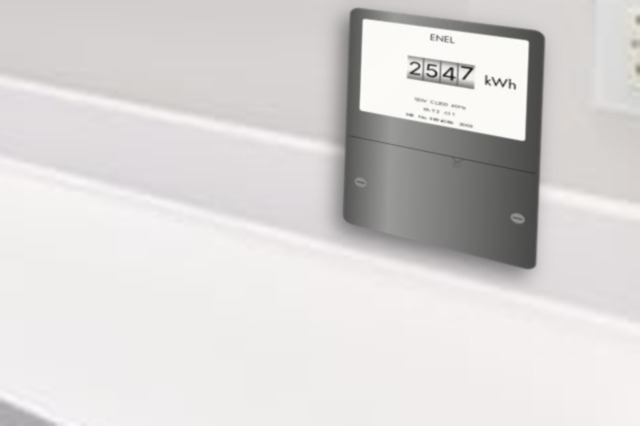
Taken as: 2547 kWh
